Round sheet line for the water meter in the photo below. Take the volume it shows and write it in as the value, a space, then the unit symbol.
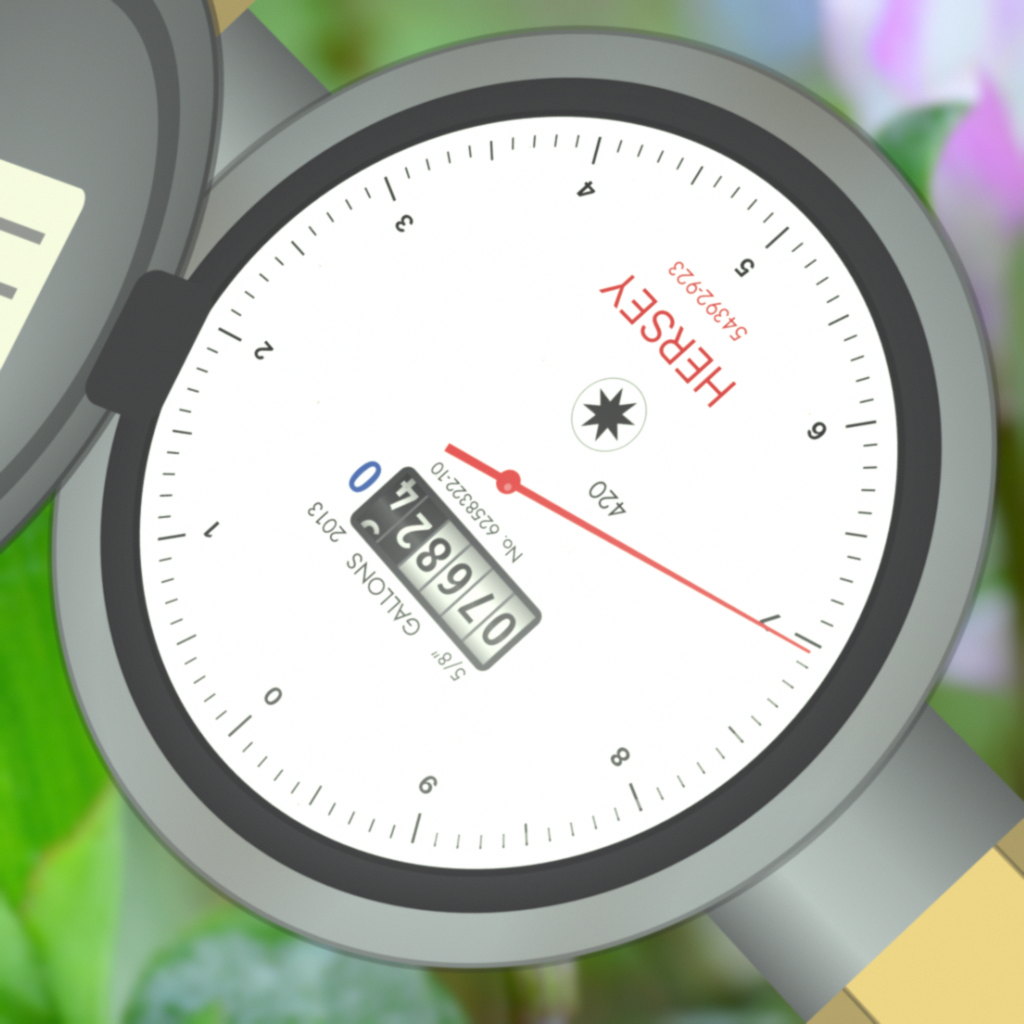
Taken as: 768237.0 gal
